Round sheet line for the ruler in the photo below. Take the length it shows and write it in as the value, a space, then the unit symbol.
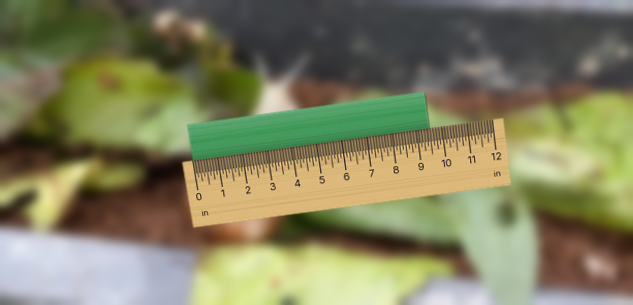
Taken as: 9.5 in
